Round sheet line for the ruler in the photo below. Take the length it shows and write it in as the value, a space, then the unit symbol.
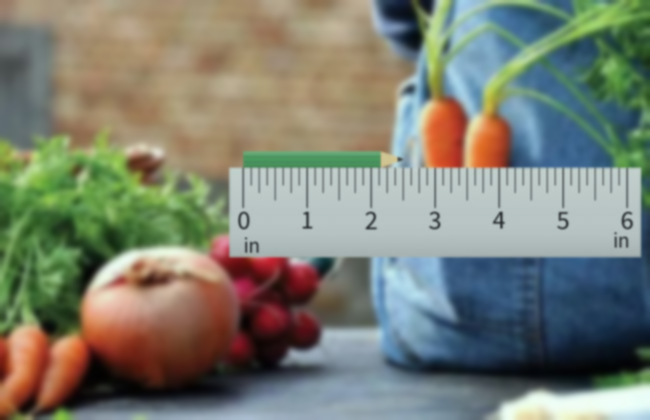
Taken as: 2.5 in
